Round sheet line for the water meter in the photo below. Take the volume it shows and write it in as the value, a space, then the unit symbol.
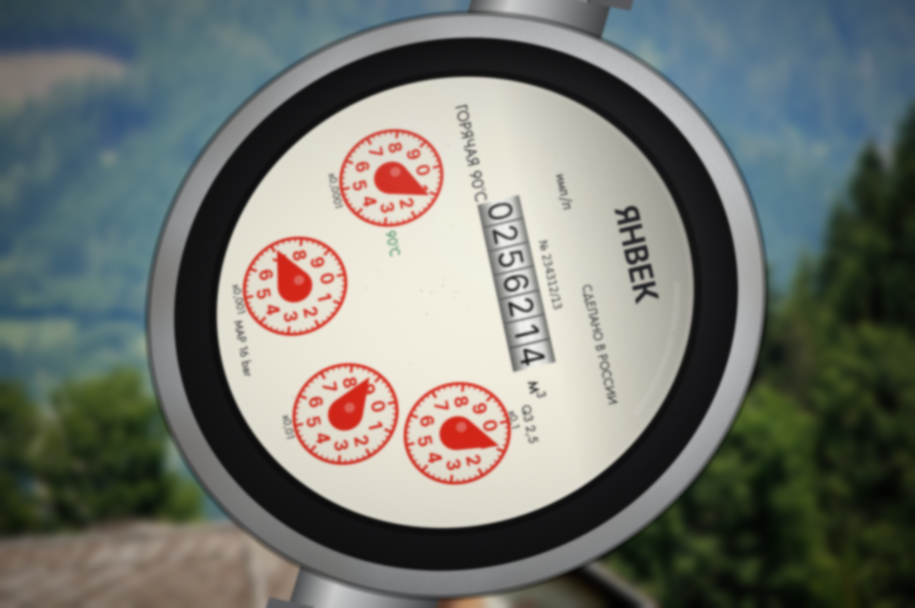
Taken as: 256214.0871 m³
